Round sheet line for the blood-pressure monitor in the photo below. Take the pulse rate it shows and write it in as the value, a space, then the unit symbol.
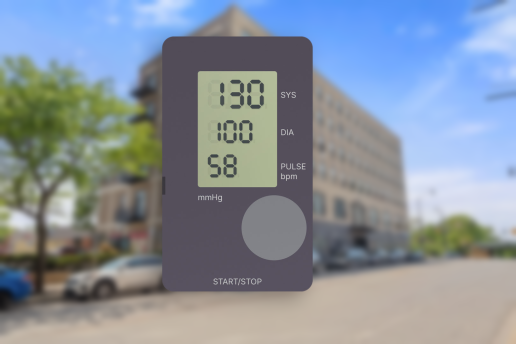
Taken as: 58 bpm
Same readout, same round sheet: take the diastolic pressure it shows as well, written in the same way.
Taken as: 100 mmHg
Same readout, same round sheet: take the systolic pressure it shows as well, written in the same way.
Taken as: 130 mmHg
